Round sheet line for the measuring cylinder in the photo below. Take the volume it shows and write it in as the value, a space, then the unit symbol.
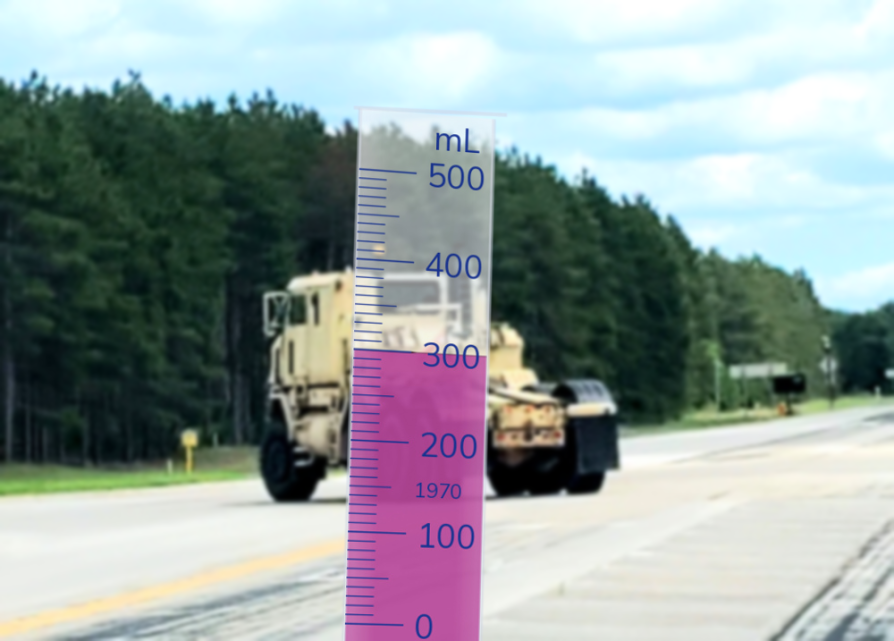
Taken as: 300 mL
